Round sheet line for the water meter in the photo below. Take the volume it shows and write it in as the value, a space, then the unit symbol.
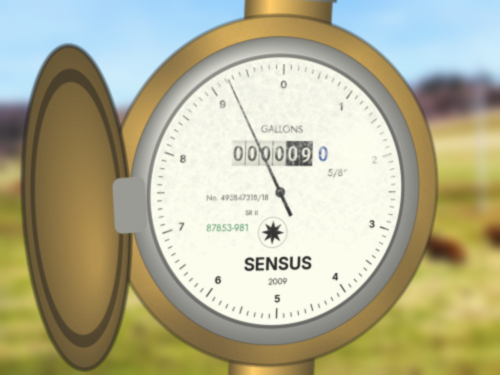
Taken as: 89.2 gal
